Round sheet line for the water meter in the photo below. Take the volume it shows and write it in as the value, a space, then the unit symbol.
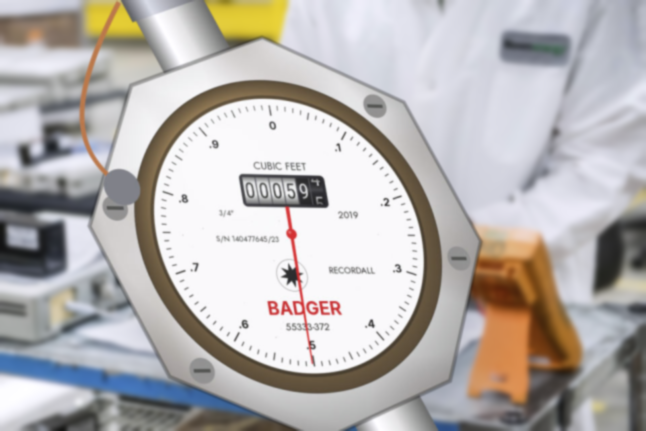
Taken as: 594.50 ft³
